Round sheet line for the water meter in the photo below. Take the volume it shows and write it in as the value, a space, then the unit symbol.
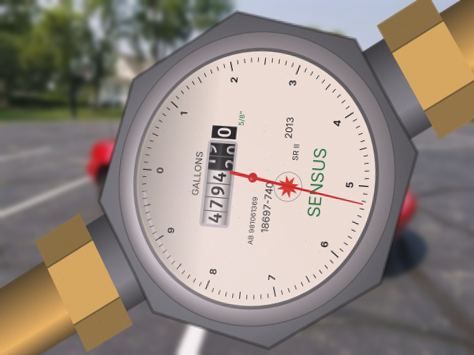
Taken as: 4794195.2 gal
